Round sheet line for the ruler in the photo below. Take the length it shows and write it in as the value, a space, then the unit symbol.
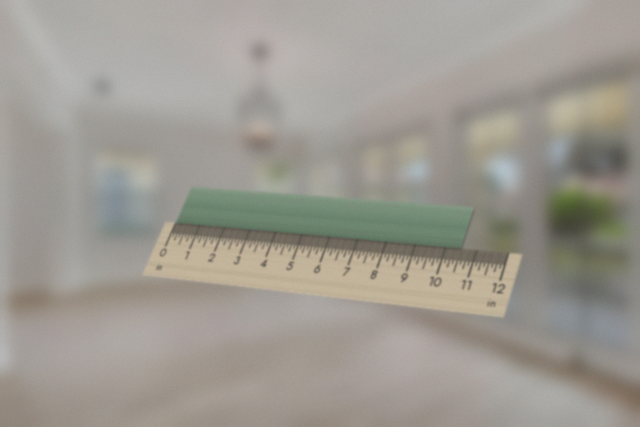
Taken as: 10.5 in
